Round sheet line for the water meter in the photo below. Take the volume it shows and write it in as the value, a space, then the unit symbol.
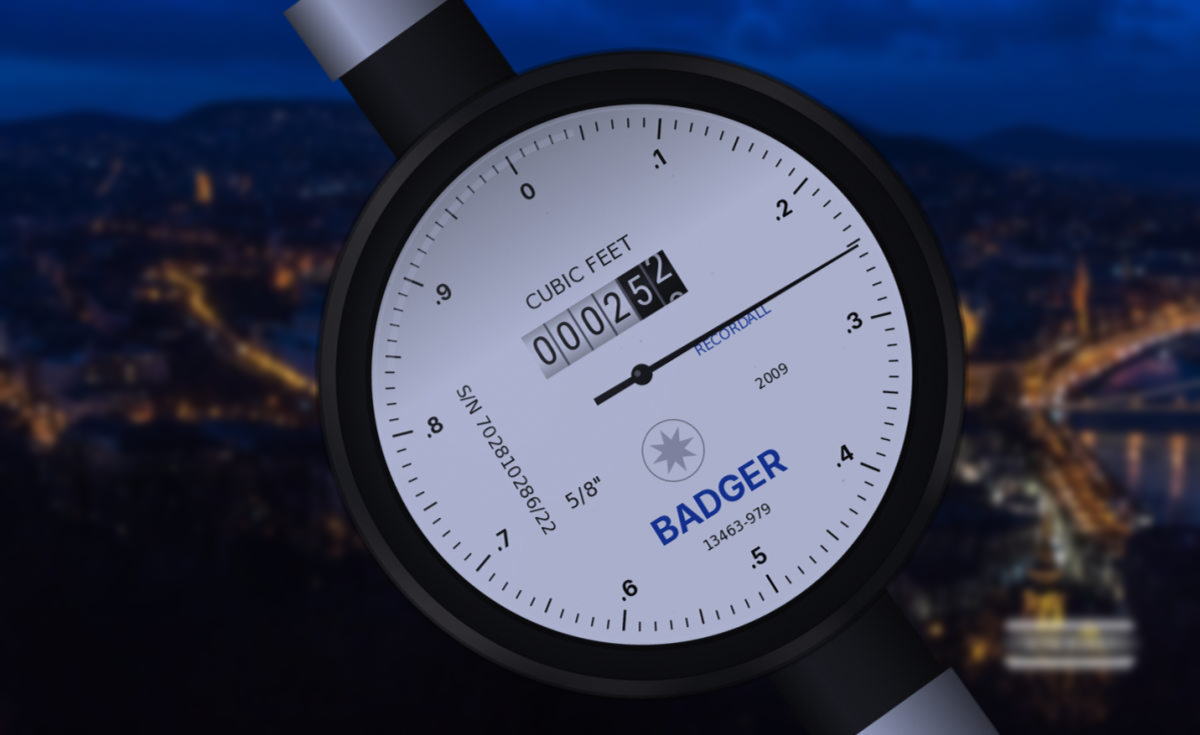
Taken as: 252.25 ft³
